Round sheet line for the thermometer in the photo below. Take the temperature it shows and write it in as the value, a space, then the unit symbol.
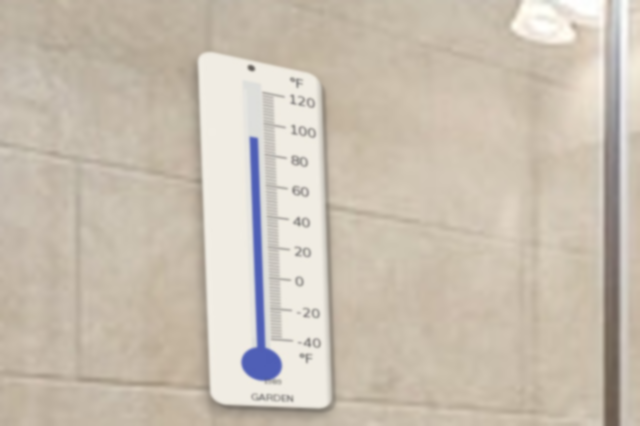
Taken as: 90 °F
